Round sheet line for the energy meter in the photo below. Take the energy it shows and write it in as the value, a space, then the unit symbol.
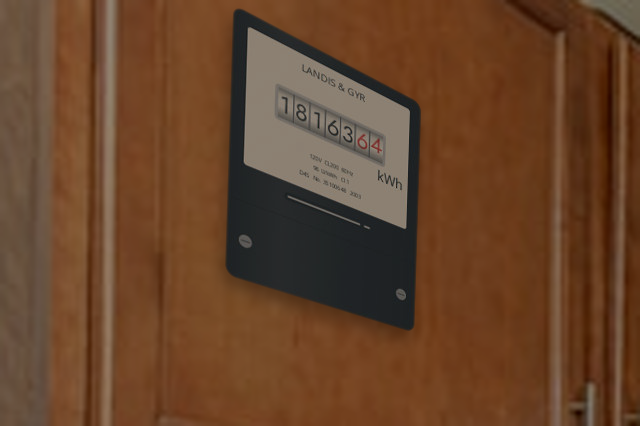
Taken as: 18163.64 kWh
